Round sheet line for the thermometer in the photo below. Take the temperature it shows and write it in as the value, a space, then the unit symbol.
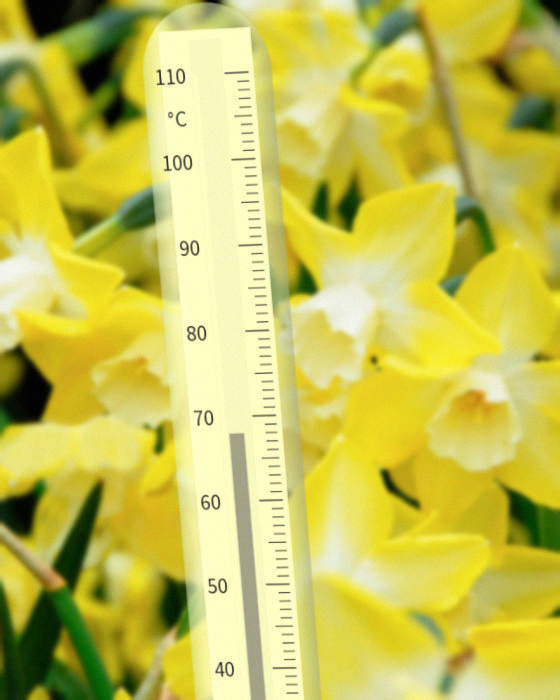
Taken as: 68 °C
